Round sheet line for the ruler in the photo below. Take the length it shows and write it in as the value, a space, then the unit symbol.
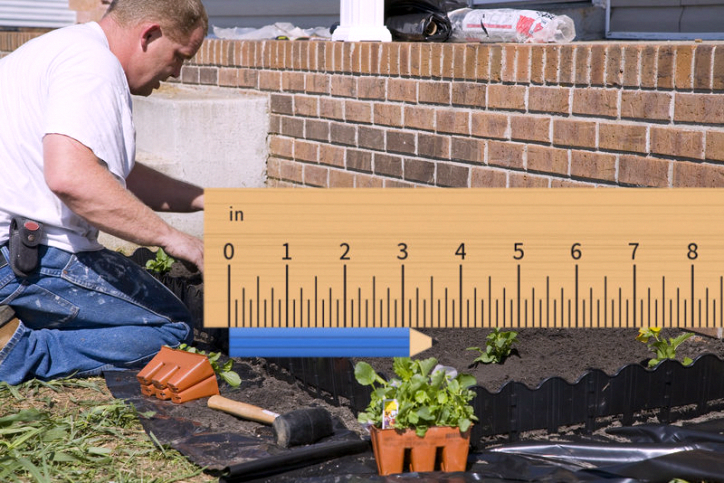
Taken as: 3.625 in
